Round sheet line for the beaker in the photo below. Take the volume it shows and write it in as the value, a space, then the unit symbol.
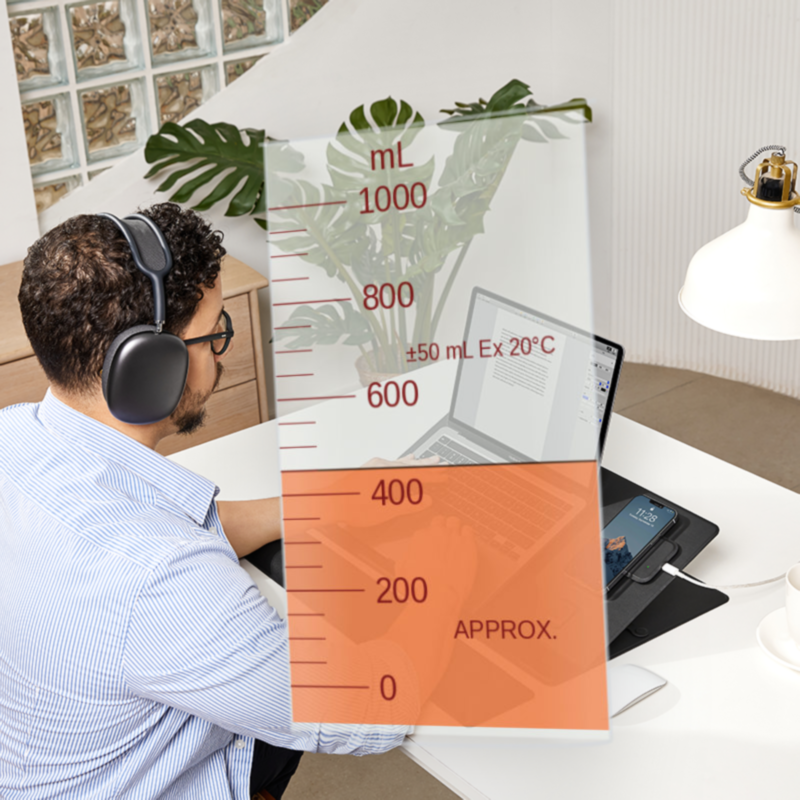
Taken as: 450 mL
